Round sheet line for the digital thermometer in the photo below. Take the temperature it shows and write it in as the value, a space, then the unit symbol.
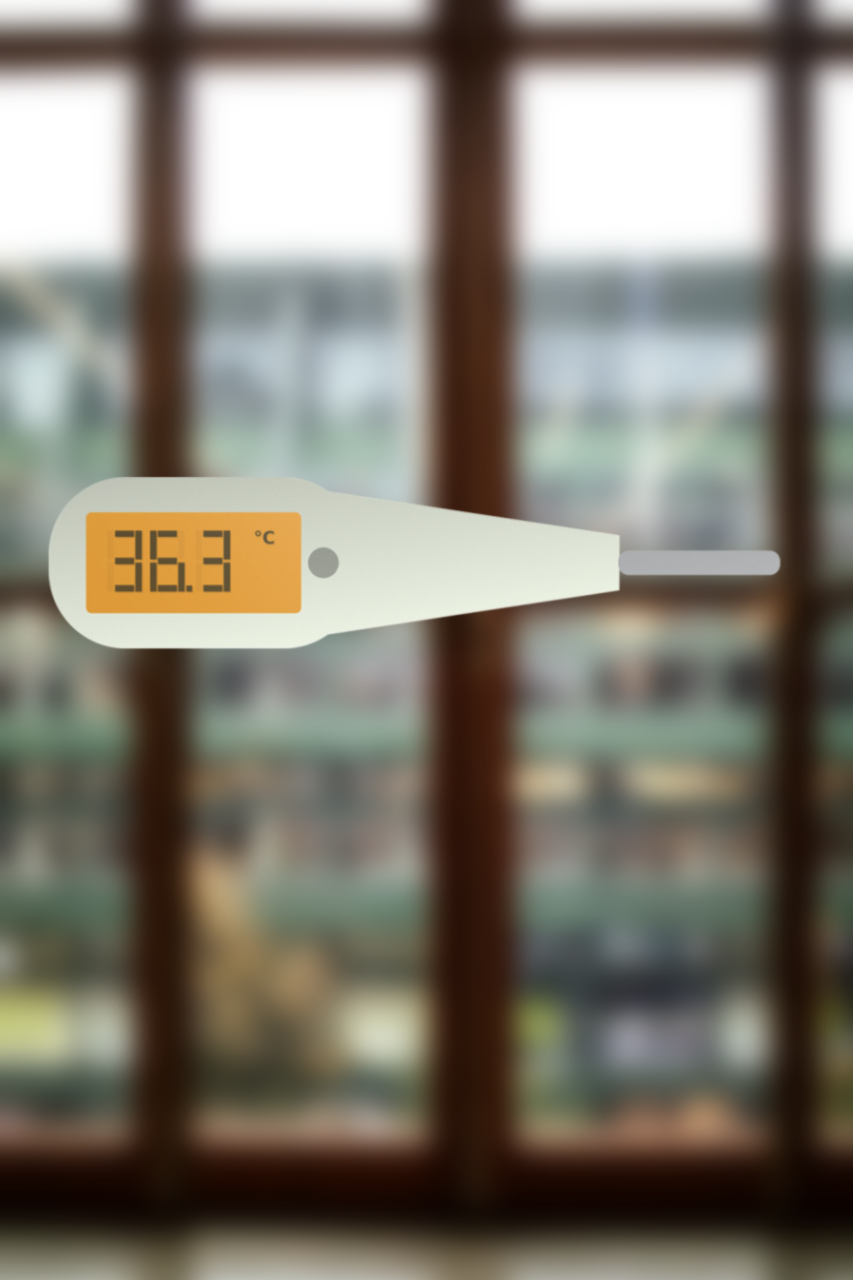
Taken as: 36.3 °C
